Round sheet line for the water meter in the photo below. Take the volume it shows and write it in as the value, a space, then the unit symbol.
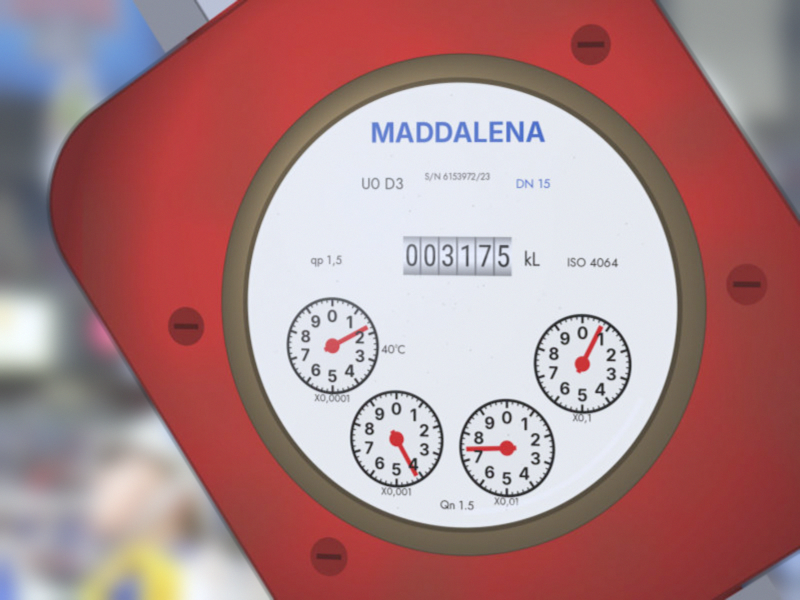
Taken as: 3175.0741 kL
